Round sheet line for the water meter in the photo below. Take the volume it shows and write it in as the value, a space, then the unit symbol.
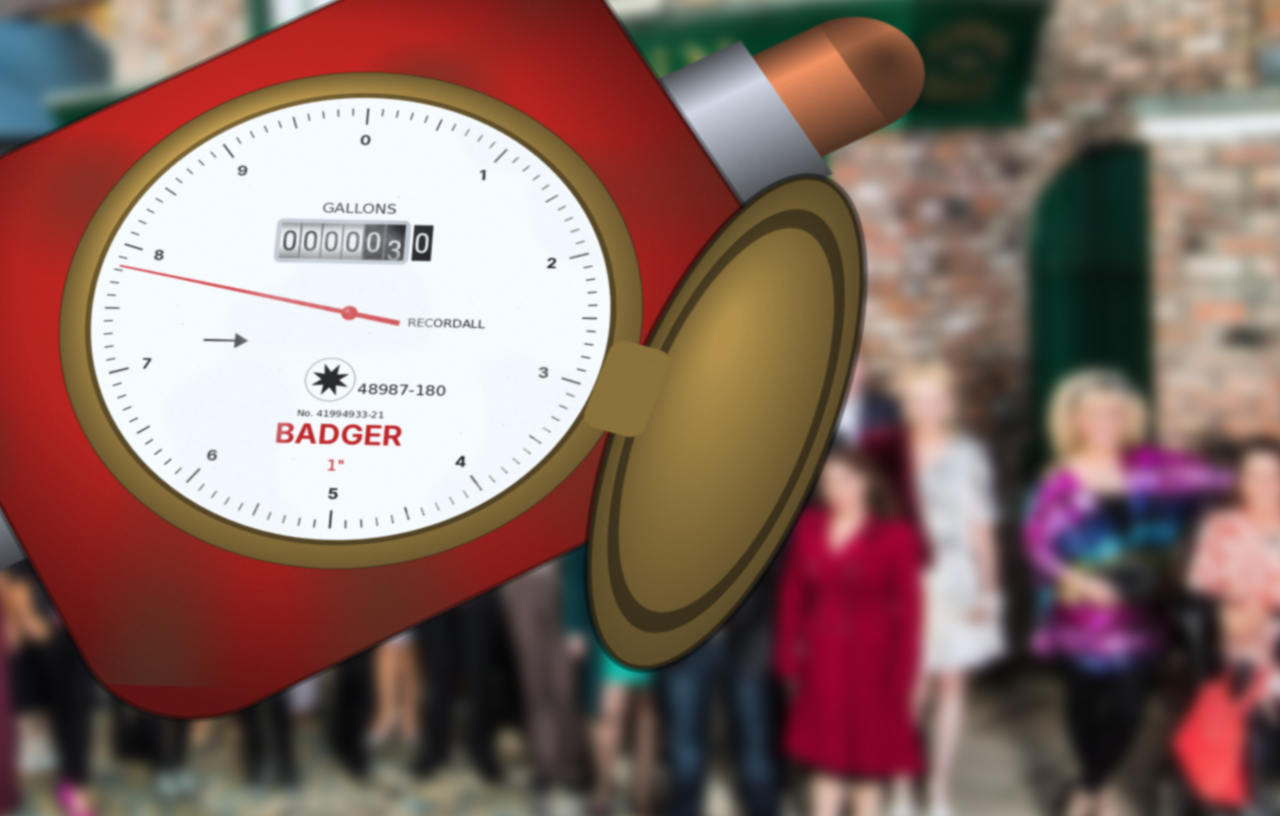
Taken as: 27.8 gal
